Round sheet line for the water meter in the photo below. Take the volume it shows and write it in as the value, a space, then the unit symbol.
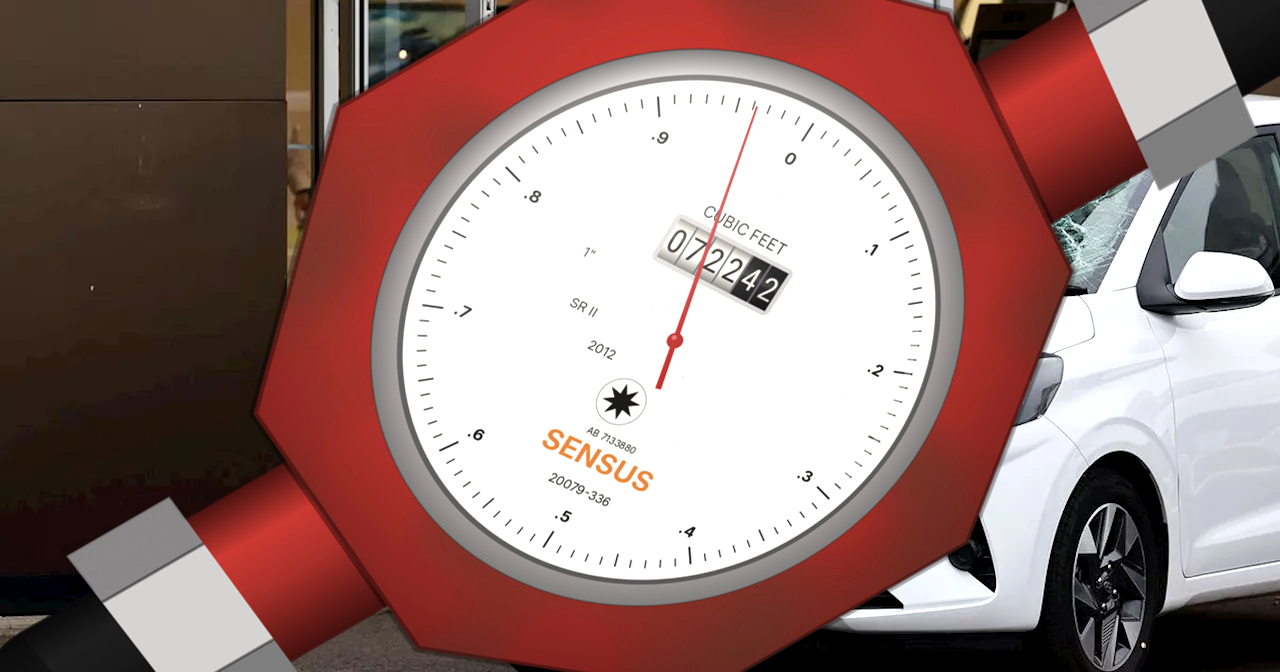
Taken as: 72241.96 ft³
